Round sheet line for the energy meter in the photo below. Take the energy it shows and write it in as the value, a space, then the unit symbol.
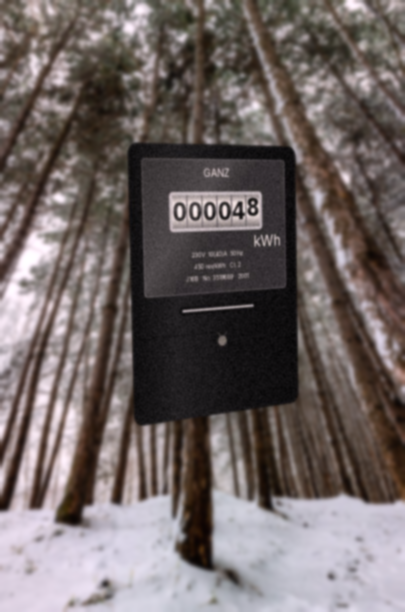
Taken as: 48 kWh
